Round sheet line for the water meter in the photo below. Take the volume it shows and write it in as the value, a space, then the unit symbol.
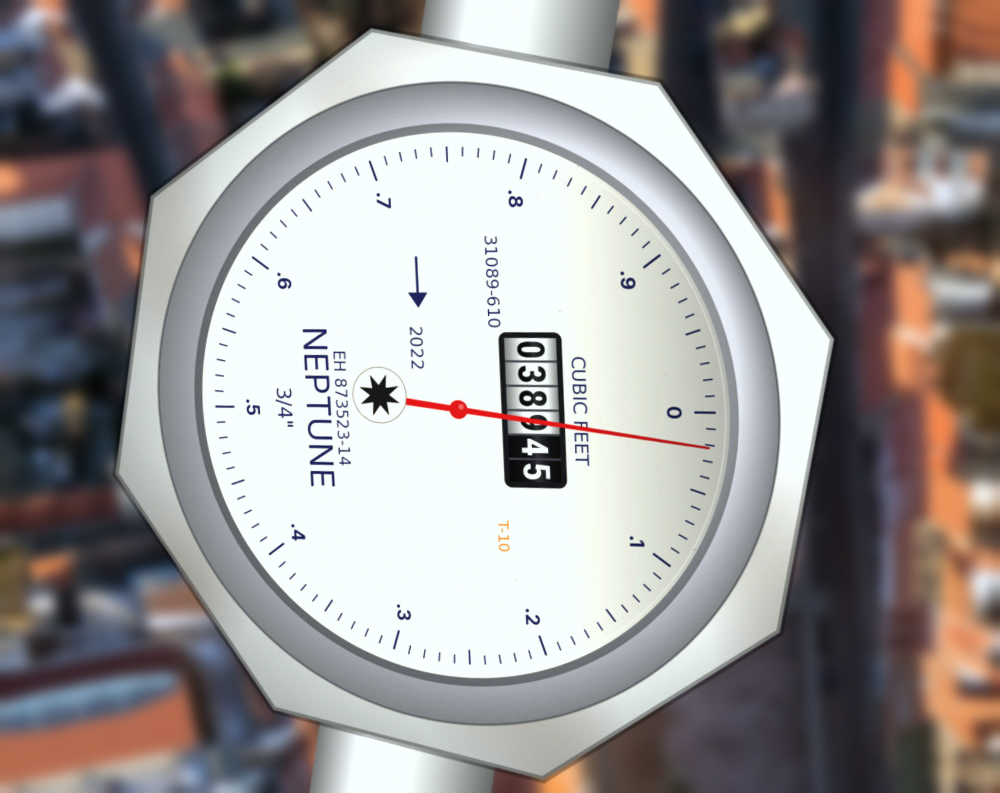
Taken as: 38945.02 ft³
